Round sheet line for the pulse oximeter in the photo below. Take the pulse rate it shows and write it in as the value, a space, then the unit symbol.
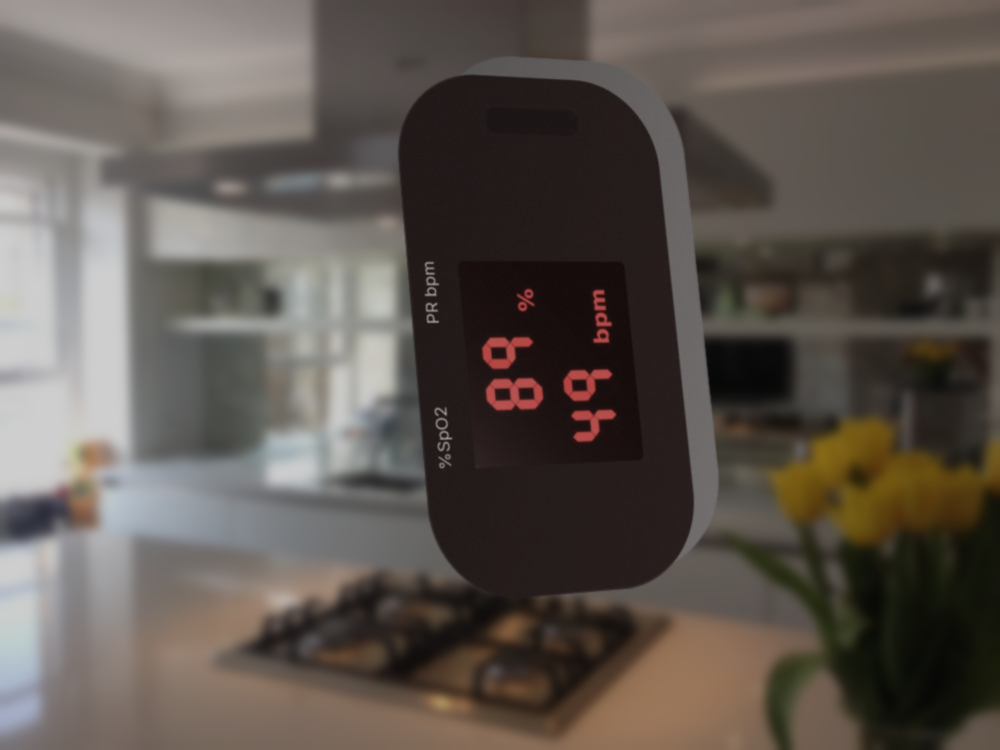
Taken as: 49 bpm
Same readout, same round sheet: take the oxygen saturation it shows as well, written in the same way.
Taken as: 89 %
